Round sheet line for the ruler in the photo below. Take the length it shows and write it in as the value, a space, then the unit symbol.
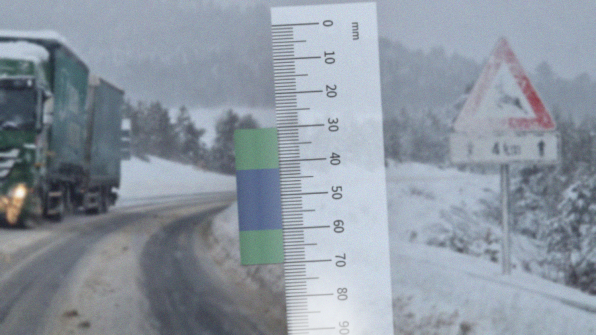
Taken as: 40 mm
